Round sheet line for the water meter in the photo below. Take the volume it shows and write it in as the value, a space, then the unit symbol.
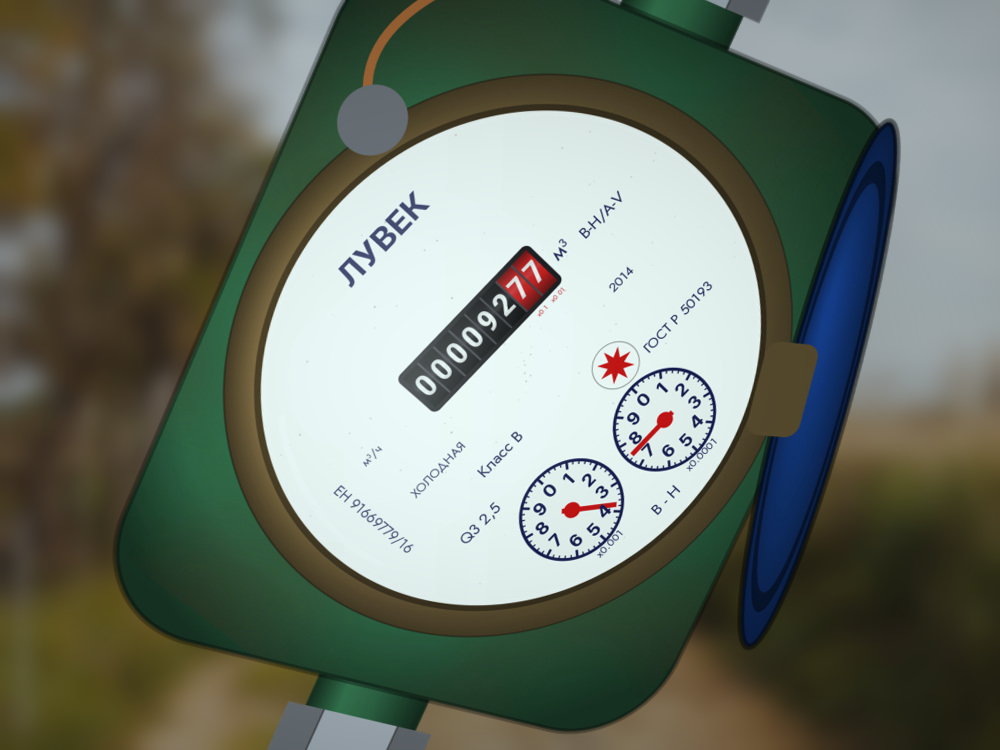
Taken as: 92.7737 m³
